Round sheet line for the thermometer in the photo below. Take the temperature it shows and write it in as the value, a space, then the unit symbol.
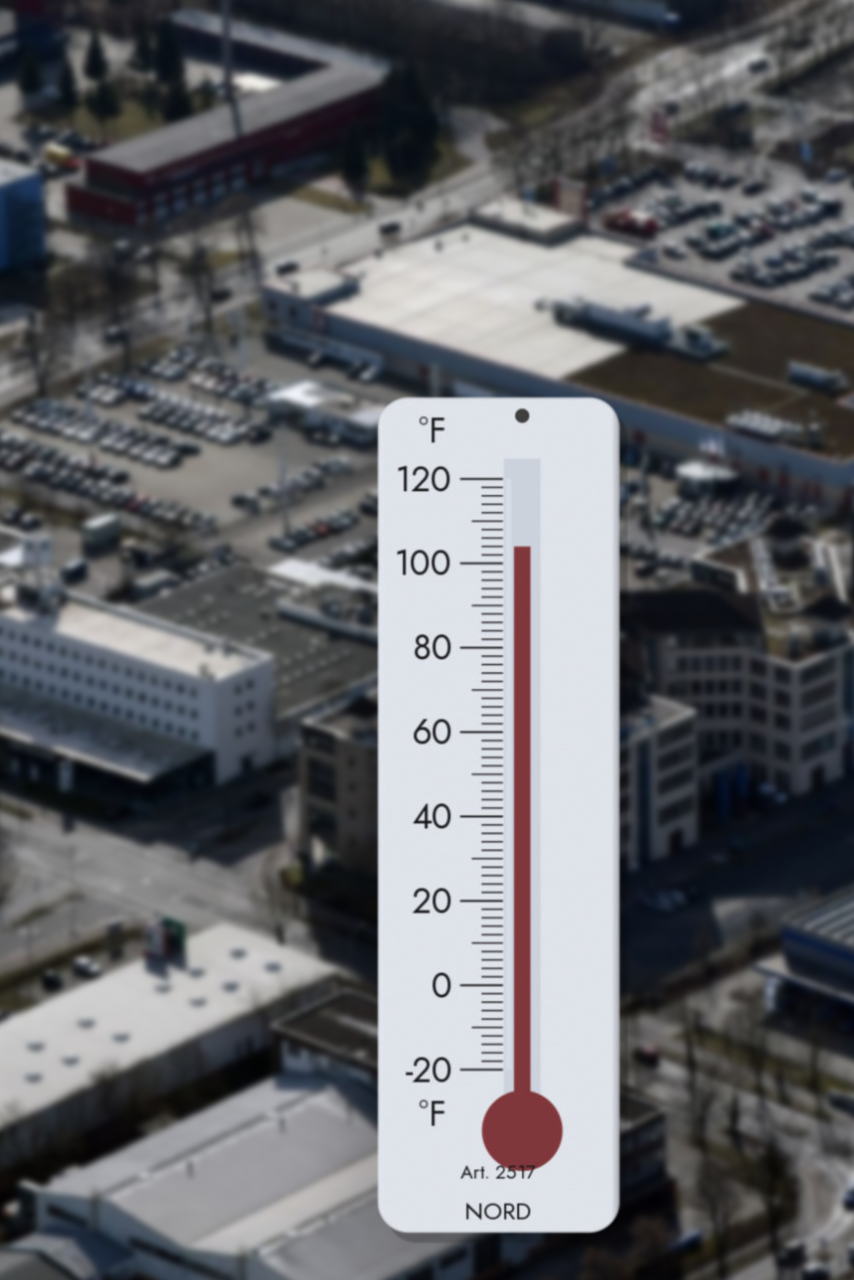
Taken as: 104 °F
